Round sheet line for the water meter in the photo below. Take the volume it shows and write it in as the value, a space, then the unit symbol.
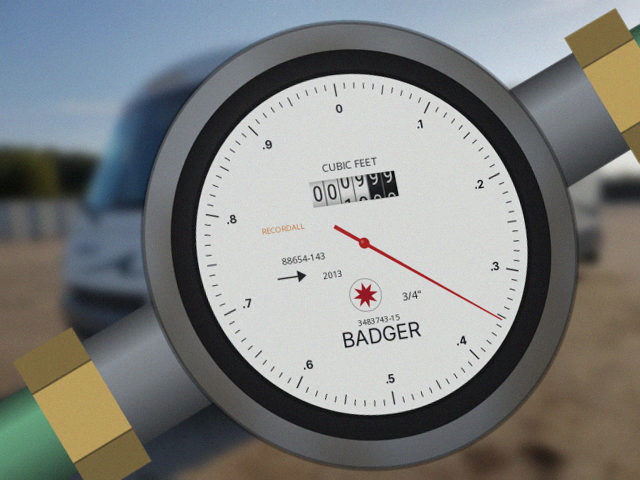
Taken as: 999.35 ft³
